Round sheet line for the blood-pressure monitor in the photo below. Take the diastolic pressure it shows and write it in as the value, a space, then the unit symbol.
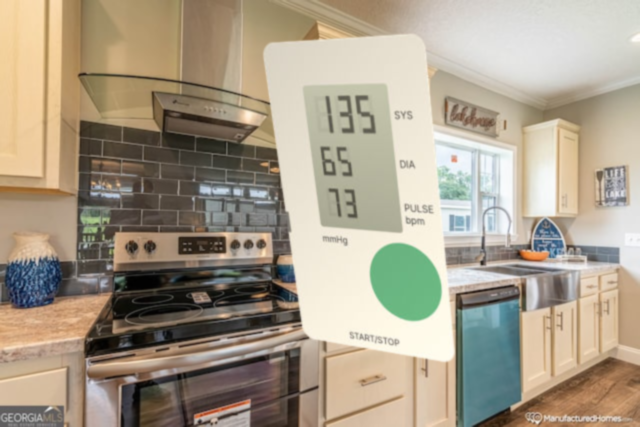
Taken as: 65 mmHg
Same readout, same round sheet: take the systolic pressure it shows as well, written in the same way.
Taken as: 135 mmHg
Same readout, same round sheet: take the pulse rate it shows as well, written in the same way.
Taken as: 73 bpm
